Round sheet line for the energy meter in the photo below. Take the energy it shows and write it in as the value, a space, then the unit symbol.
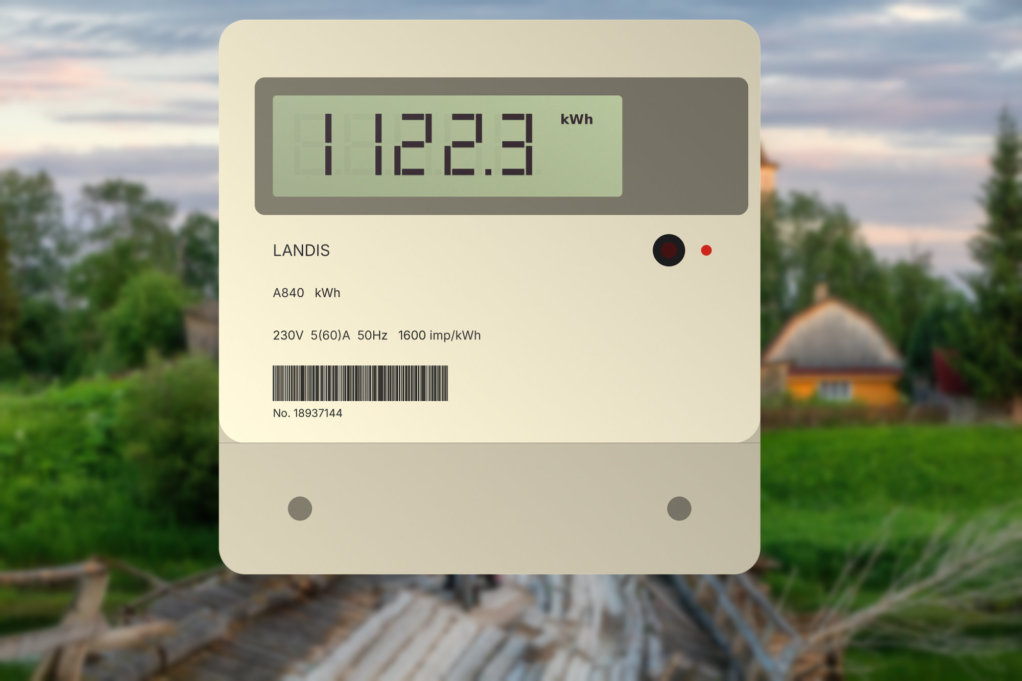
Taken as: 1122.3 kWh
